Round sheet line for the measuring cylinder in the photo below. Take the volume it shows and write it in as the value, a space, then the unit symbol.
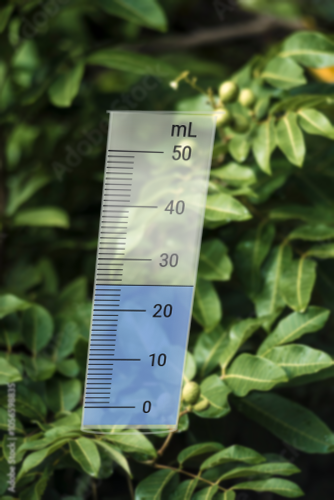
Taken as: 25 mL
